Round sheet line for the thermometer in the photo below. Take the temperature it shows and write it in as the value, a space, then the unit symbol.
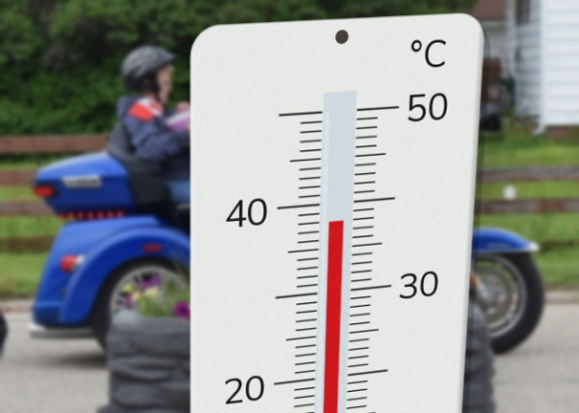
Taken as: 38 °C
